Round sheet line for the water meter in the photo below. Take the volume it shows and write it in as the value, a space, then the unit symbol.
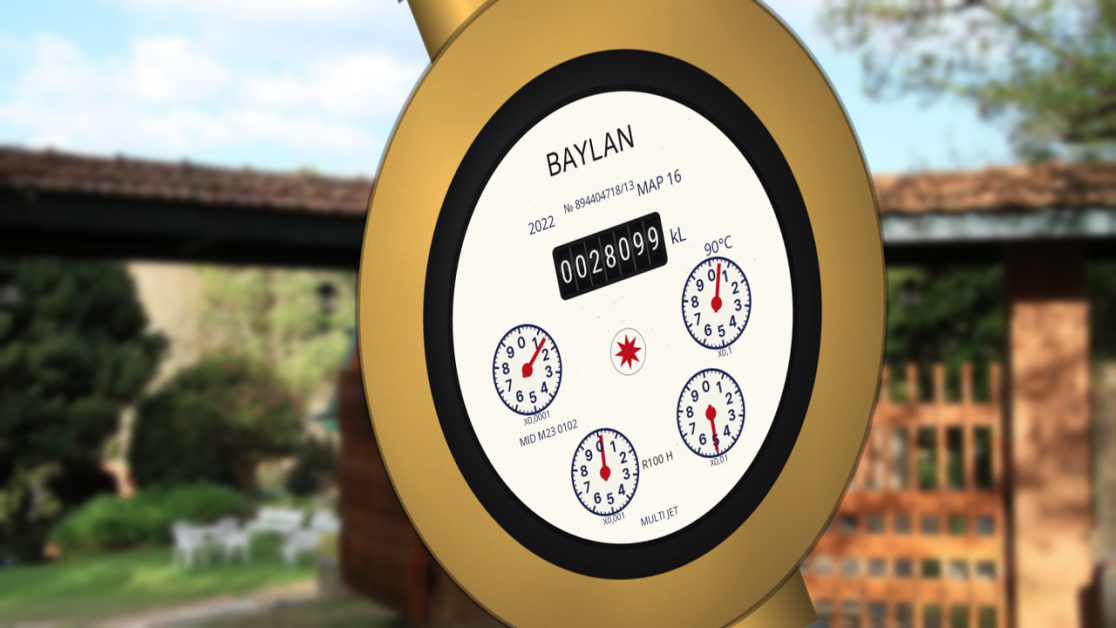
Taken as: 28099.0501 kL
